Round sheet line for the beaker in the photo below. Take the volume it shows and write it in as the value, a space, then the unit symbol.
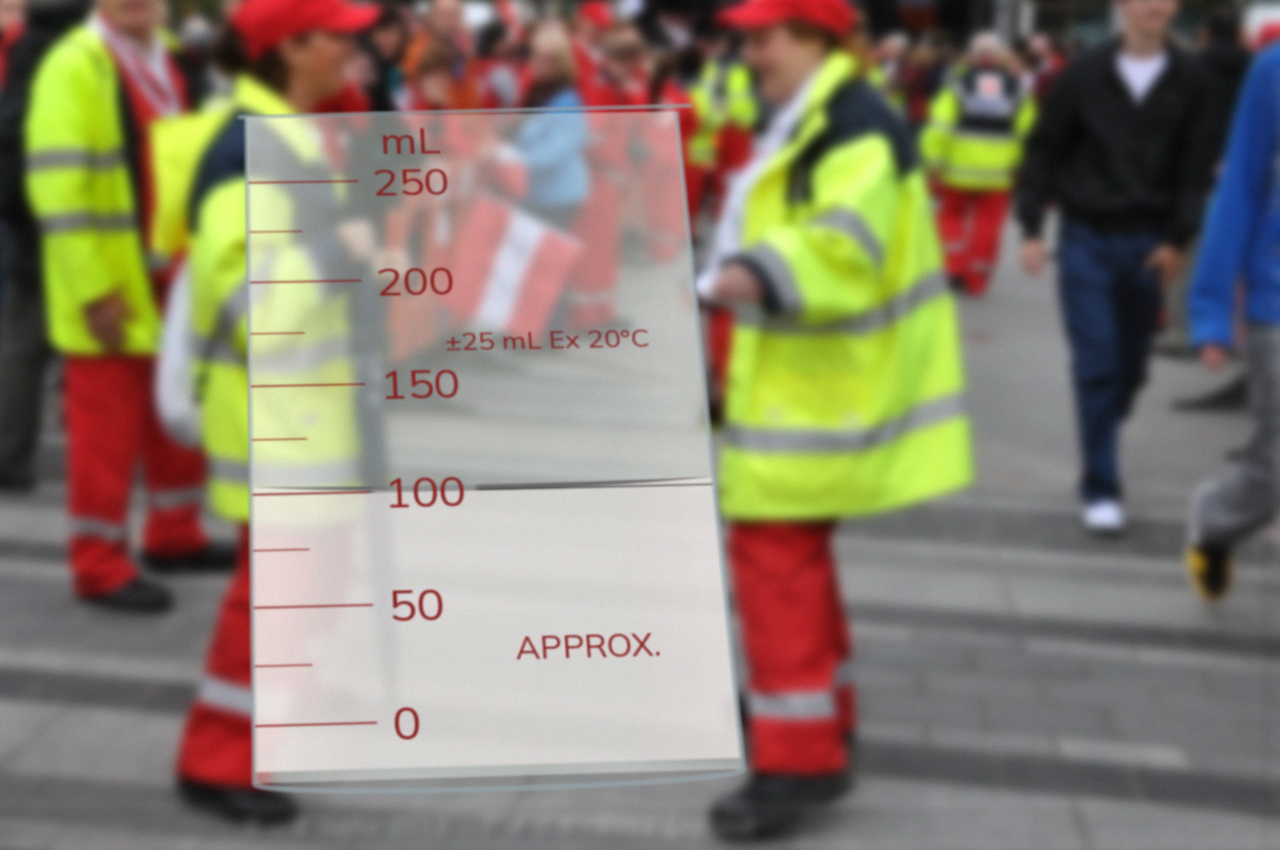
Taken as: 100 mL
